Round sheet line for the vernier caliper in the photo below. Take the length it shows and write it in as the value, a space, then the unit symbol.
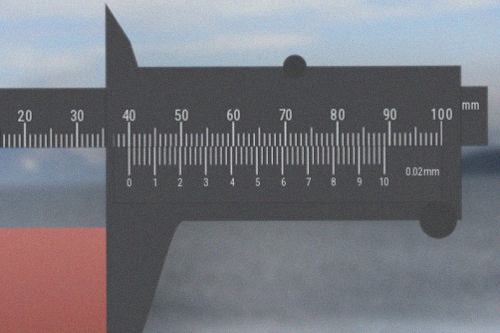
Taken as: 40.0 mm
